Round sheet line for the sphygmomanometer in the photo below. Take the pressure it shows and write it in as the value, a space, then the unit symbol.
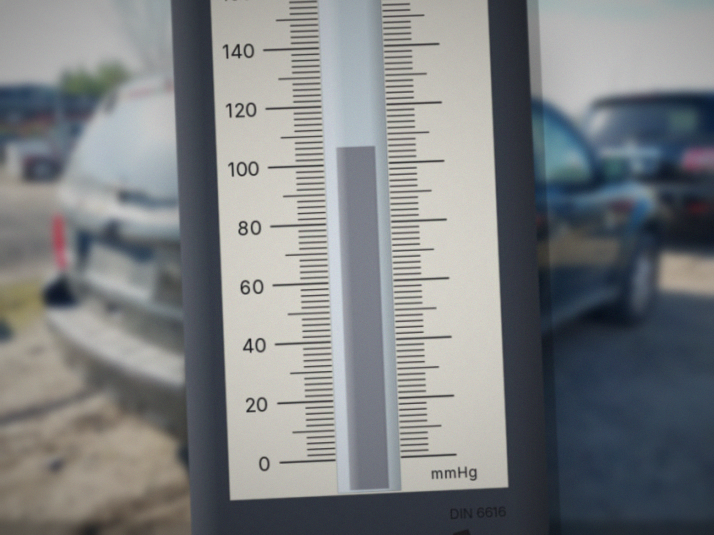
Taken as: 106 mmHg
